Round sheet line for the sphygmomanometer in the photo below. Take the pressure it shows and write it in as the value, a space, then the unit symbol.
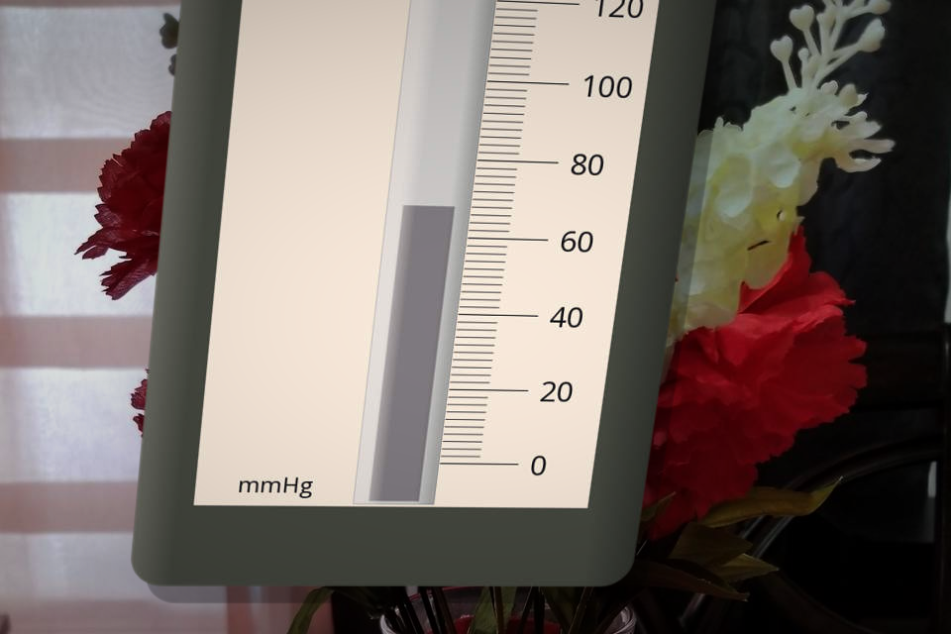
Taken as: 68 mmHg
